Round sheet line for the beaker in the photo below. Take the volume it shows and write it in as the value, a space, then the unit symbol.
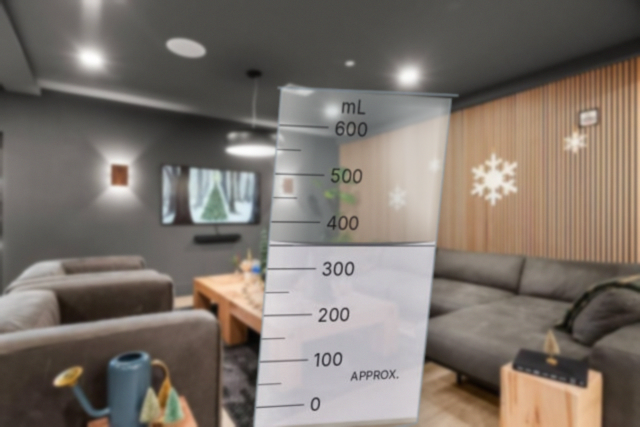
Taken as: 350 mL
